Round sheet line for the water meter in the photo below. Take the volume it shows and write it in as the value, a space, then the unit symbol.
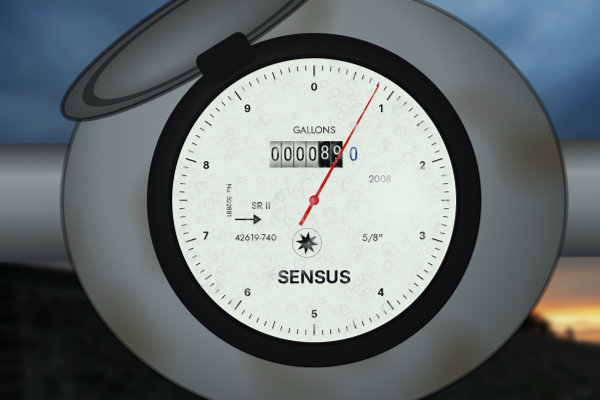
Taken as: 890.8 gal
